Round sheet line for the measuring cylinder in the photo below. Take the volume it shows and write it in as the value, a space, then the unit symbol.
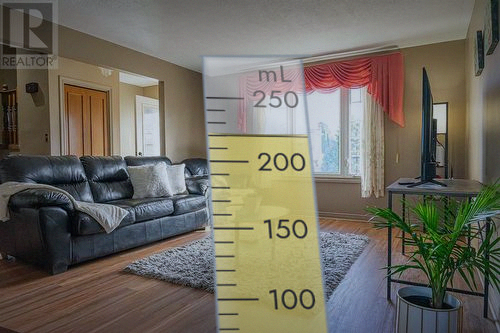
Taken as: 220 mL
